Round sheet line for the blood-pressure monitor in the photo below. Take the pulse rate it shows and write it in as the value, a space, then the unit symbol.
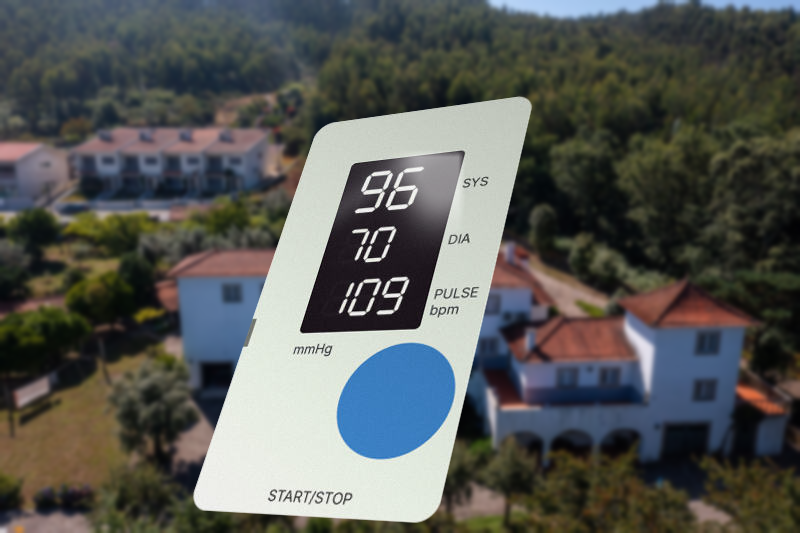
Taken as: 109 bpm
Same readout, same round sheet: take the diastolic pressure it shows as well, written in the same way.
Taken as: 70 mmHg
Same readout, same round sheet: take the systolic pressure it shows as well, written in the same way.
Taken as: 96 mmHg
